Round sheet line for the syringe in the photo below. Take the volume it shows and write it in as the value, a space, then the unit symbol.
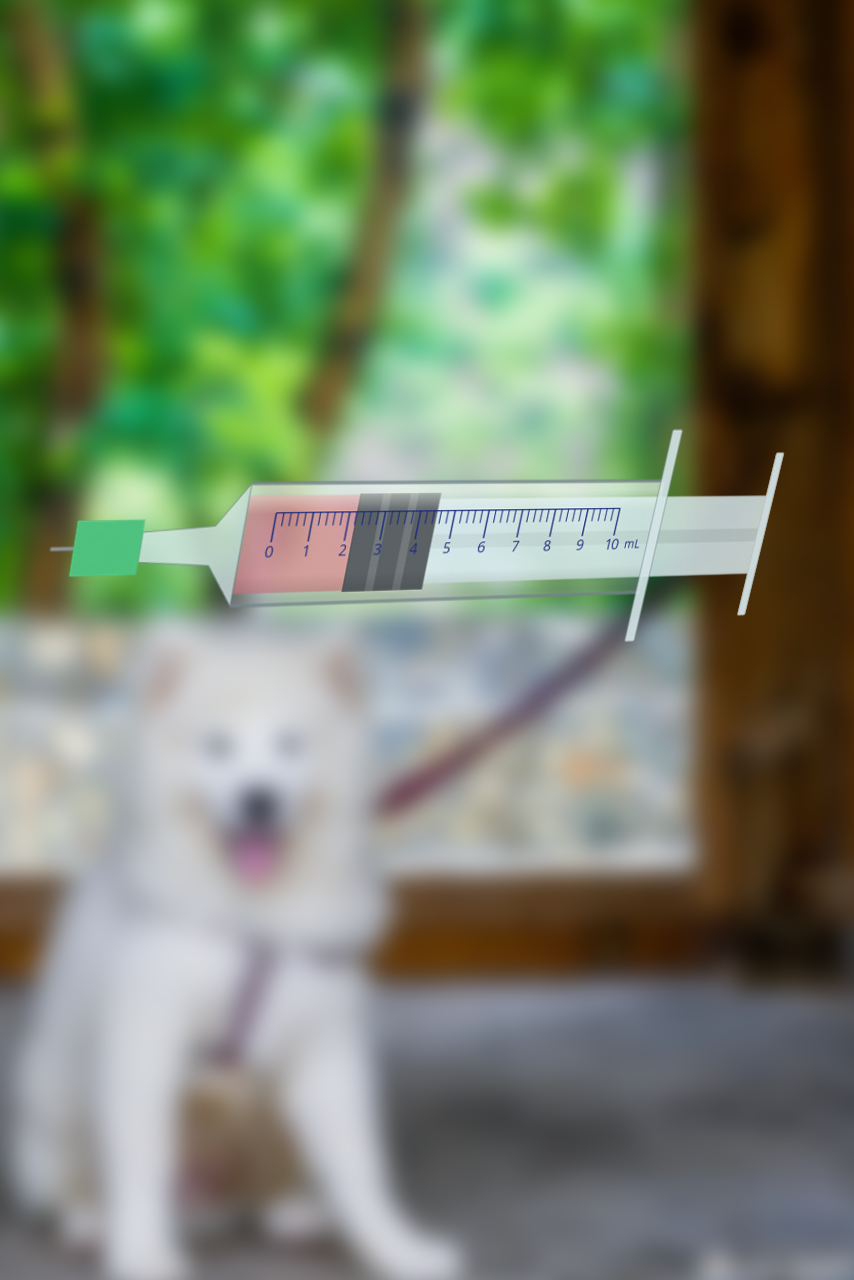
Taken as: 2.2 mL
